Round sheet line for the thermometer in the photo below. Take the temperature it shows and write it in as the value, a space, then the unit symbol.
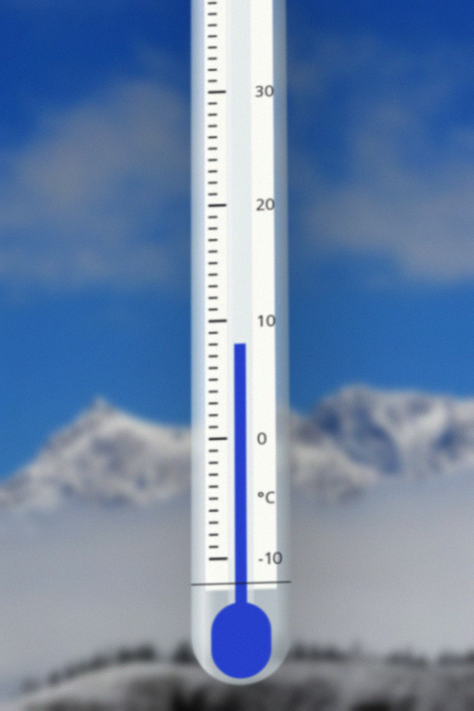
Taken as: 8 °C
